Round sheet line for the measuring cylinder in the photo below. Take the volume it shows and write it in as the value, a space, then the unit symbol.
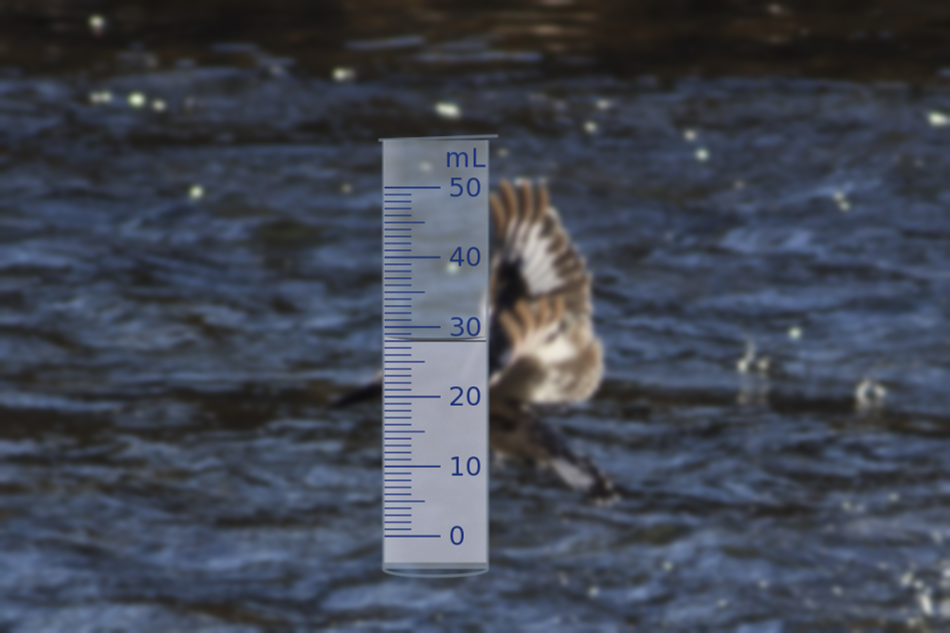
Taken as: 28 mL
